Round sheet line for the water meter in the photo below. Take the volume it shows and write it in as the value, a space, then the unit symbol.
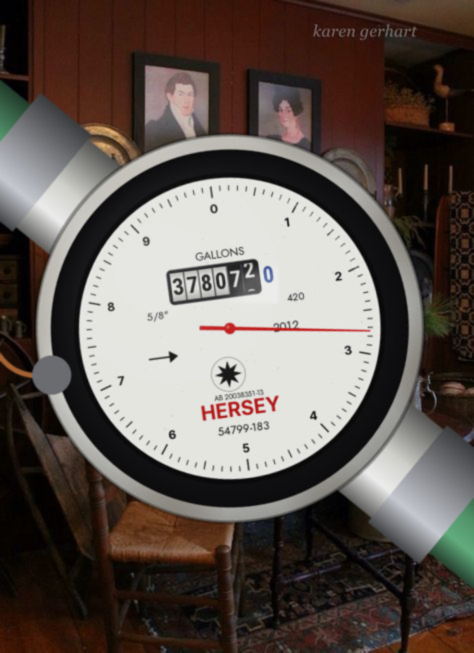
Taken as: 3780722.7 gal
